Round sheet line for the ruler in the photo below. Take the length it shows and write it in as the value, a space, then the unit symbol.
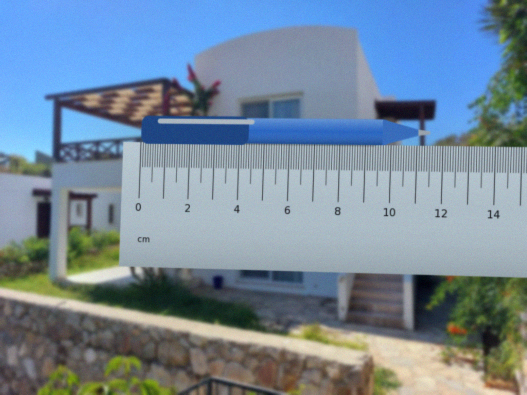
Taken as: 11.5 cm
